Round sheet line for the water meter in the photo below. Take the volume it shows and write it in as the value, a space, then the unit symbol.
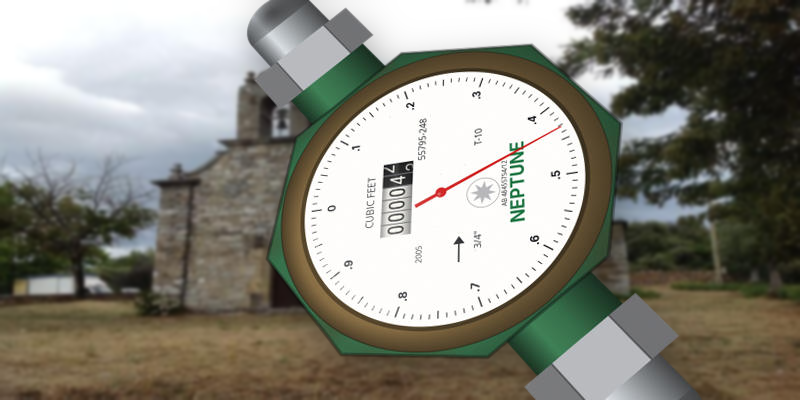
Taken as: 42.43 ft³
